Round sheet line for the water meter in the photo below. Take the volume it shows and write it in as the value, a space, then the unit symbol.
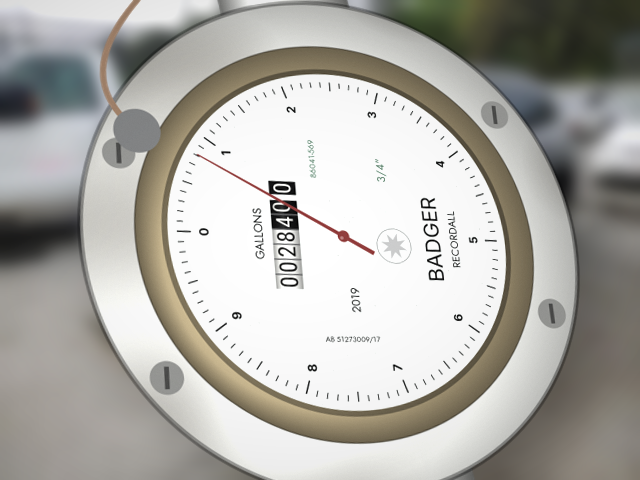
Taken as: 28400.8 gal
